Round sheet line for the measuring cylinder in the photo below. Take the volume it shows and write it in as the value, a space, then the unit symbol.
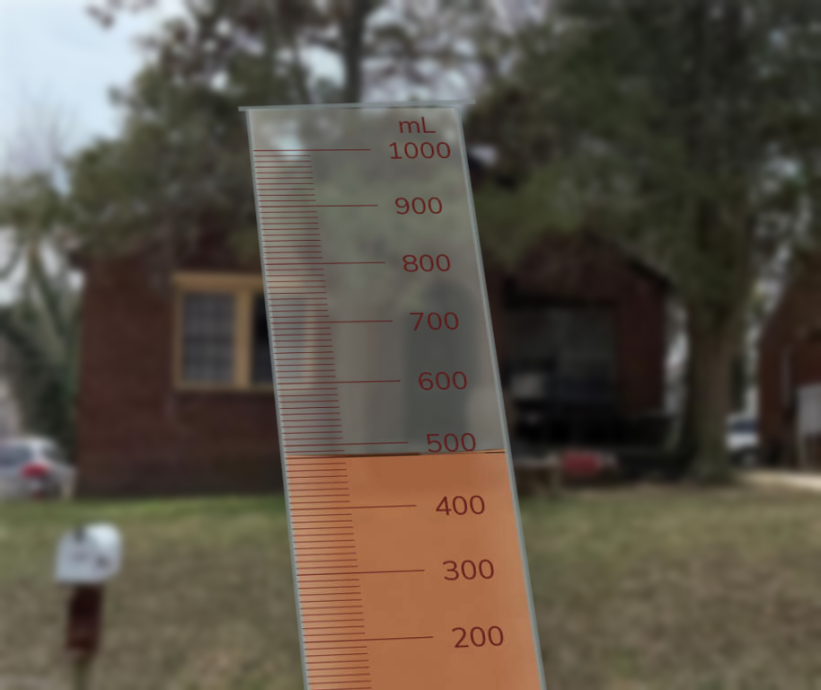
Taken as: 480 mL
